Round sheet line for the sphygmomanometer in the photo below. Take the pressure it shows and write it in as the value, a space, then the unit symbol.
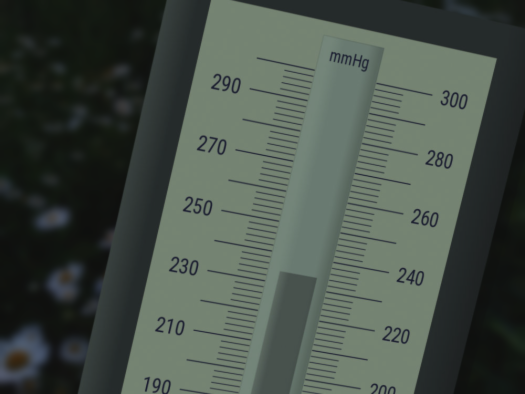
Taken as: 234 mmHg
